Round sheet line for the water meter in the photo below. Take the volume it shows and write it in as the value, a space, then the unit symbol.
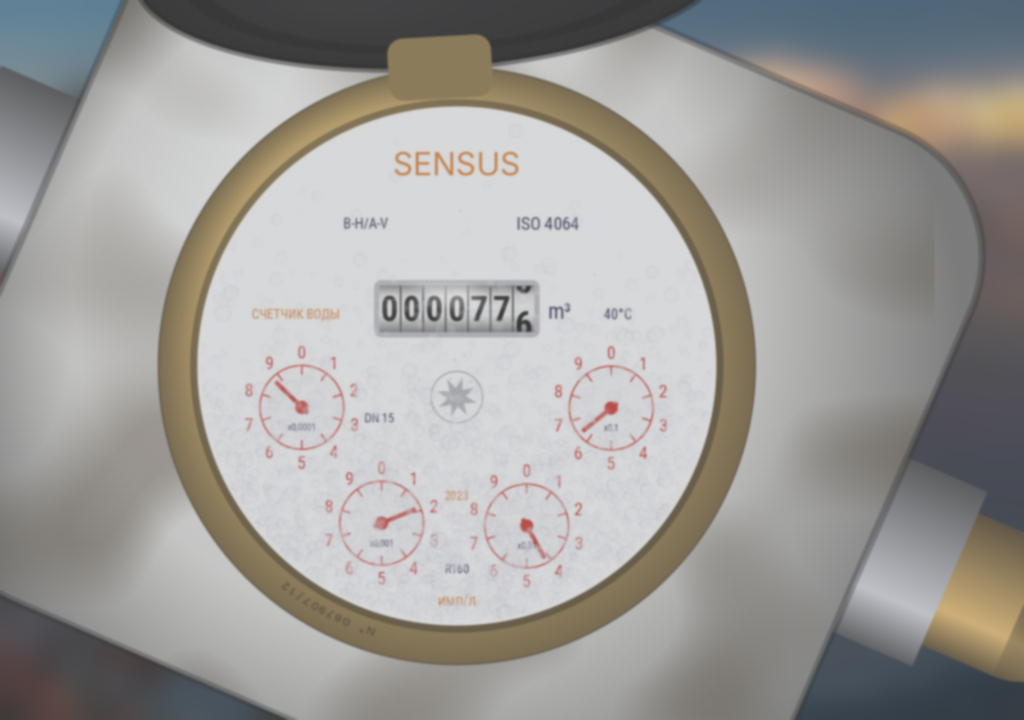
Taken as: 775.6418 m³
